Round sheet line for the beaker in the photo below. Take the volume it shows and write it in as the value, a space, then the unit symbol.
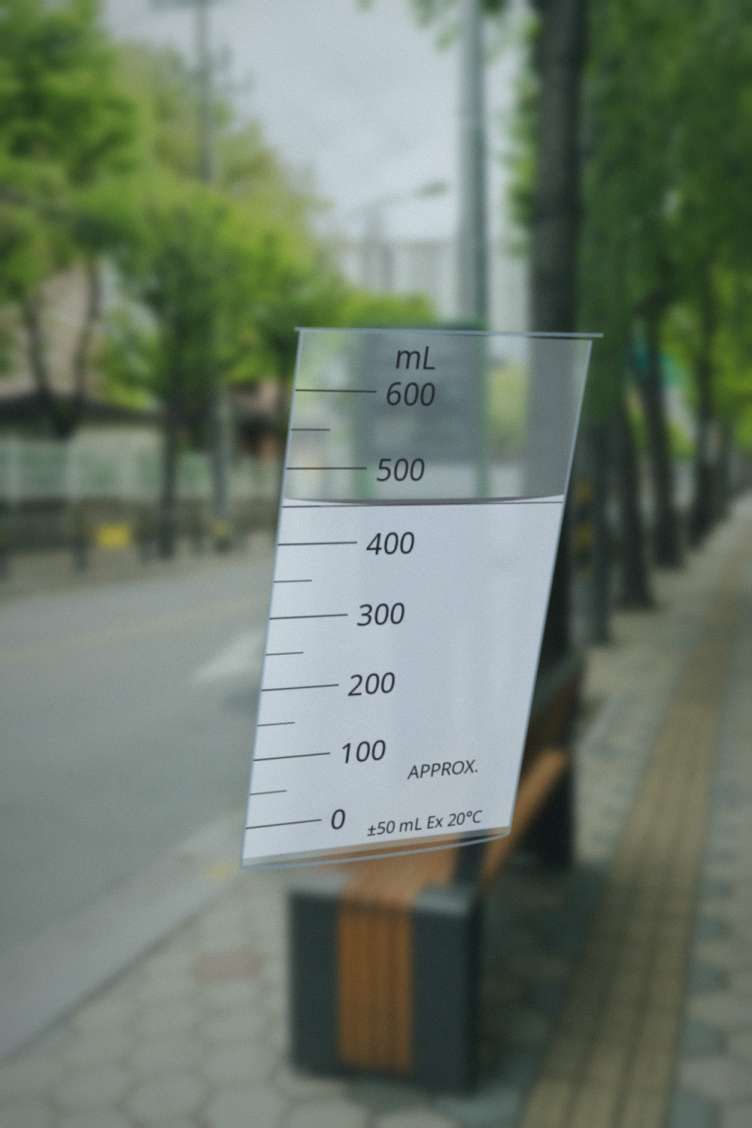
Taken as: 450 mL
